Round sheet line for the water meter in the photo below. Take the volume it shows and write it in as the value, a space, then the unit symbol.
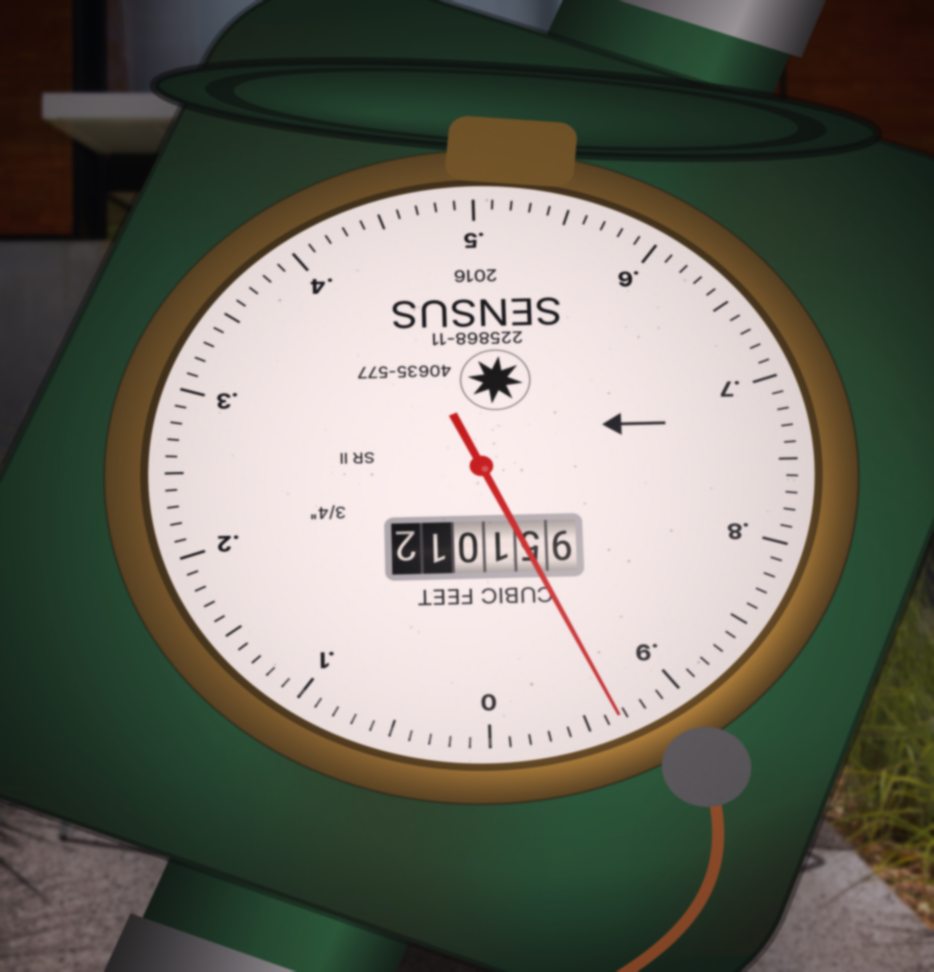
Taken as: 951011.93 ft³
